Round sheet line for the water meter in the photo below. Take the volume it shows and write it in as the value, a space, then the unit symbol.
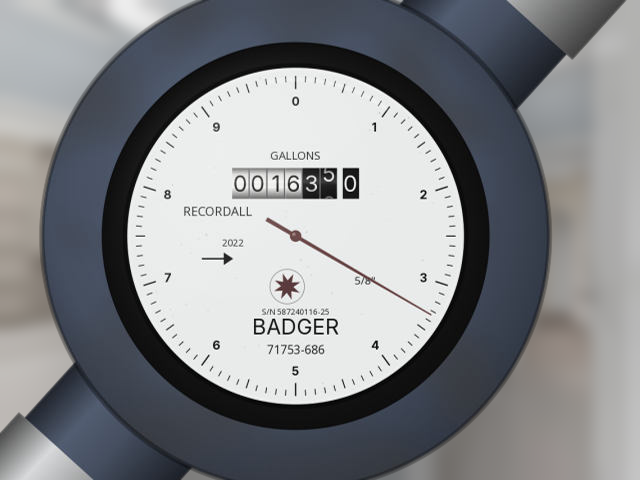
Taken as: 16353.3 gal
